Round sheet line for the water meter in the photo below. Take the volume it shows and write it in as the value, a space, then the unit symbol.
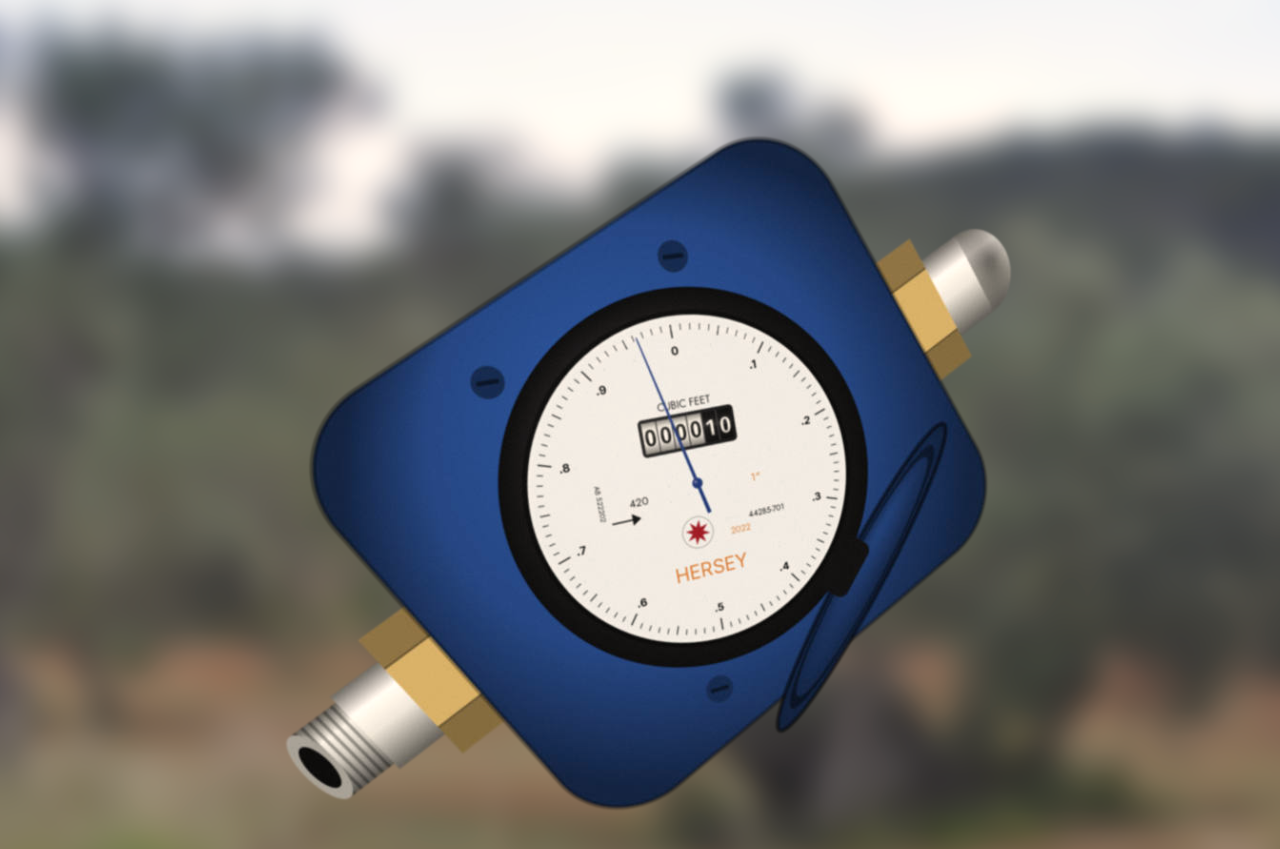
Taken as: 9.96 ft³
